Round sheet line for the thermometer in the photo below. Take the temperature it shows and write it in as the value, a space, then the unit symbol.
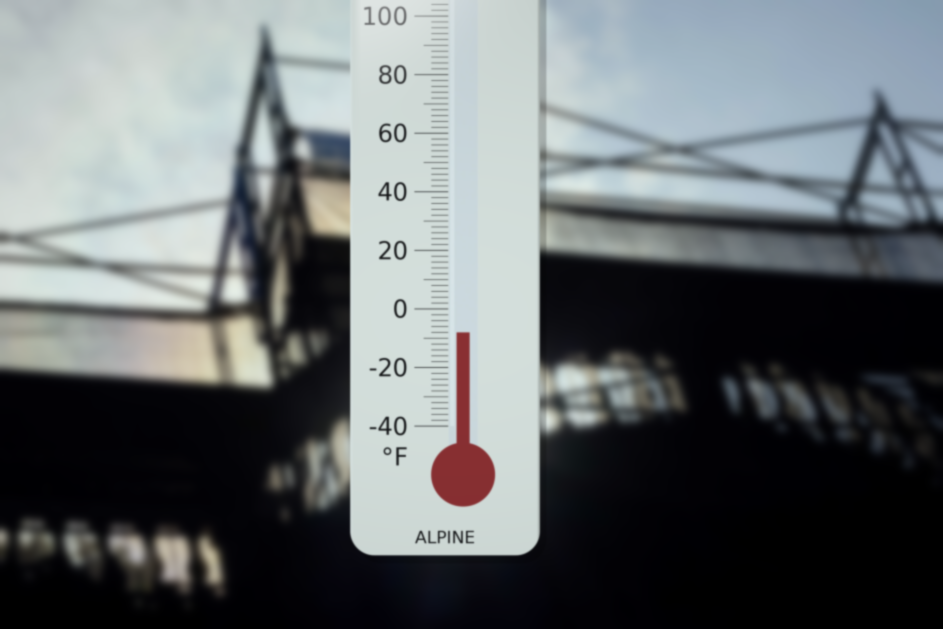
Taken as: -8 °F
